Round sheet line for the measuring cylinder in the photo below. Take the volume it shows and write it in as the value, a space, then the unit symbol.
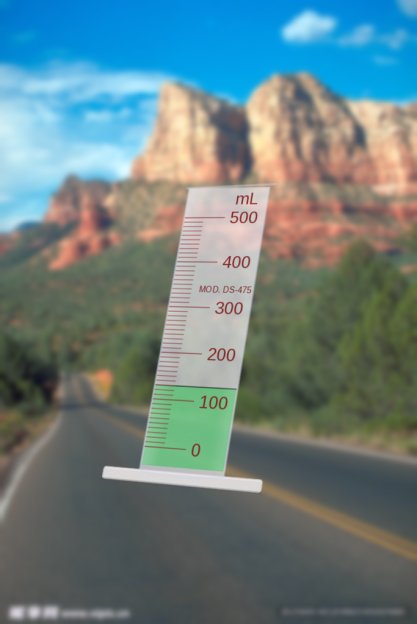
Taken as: 130 mL
